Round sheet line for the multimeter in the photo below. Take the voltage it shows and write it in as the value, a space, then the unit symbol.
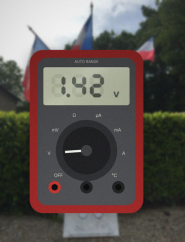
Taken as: 1.42 V
